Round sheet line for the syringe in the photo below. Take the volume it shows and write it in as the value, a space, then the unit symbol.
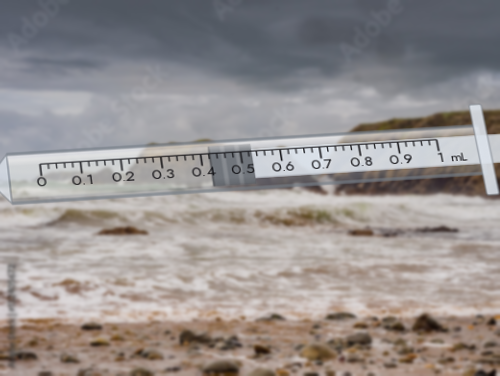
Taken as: 0.42 mL
